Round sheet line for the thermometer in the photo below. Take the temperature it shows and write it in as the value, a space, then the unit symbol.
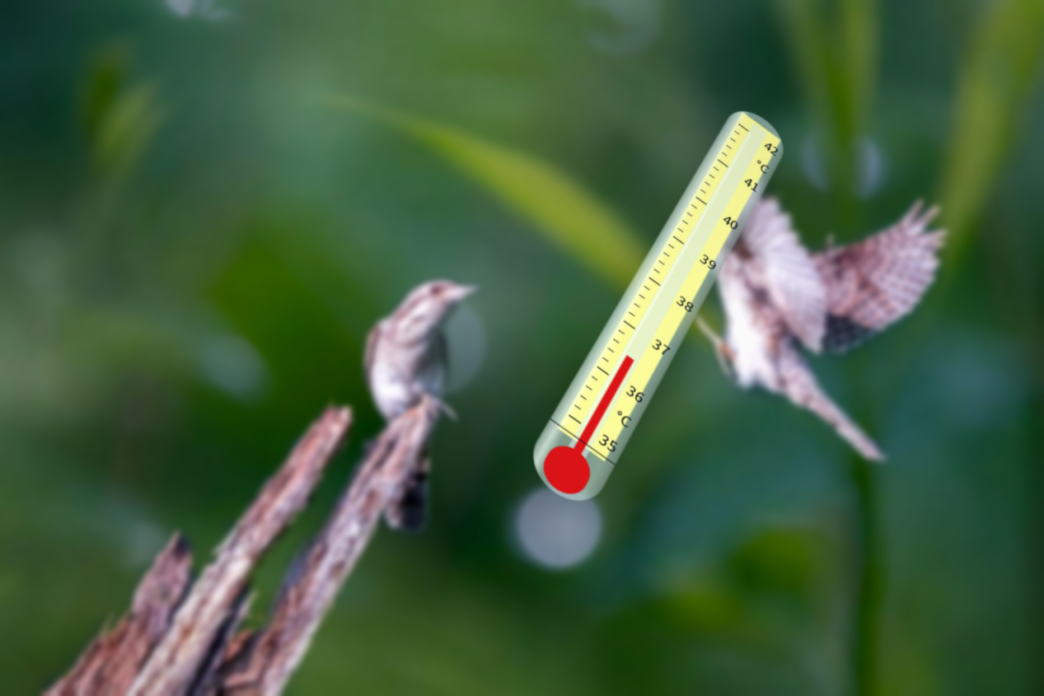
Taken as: 36.5 °C
